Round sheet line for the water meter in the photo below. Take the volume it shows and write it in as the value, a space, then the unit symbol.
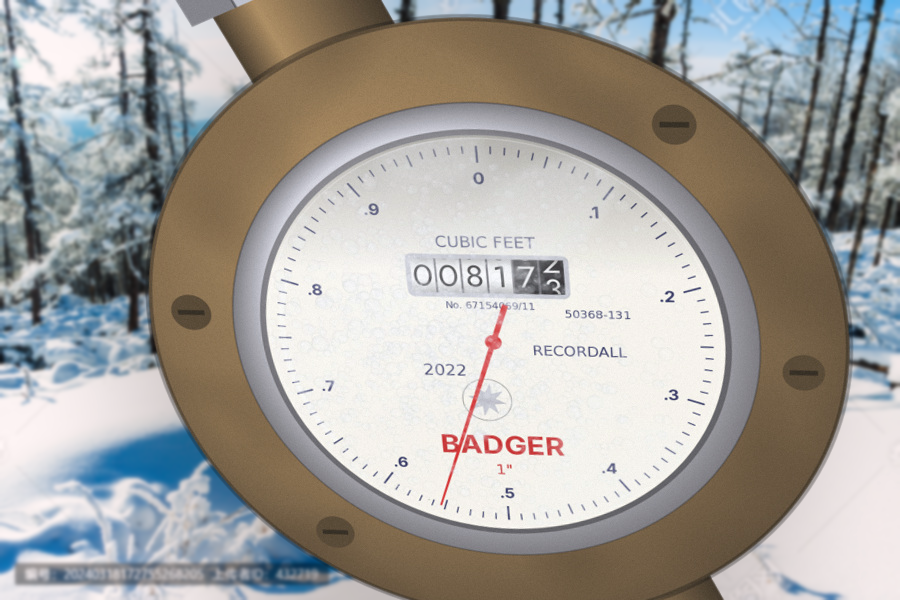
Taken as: 8172.55 ft³
